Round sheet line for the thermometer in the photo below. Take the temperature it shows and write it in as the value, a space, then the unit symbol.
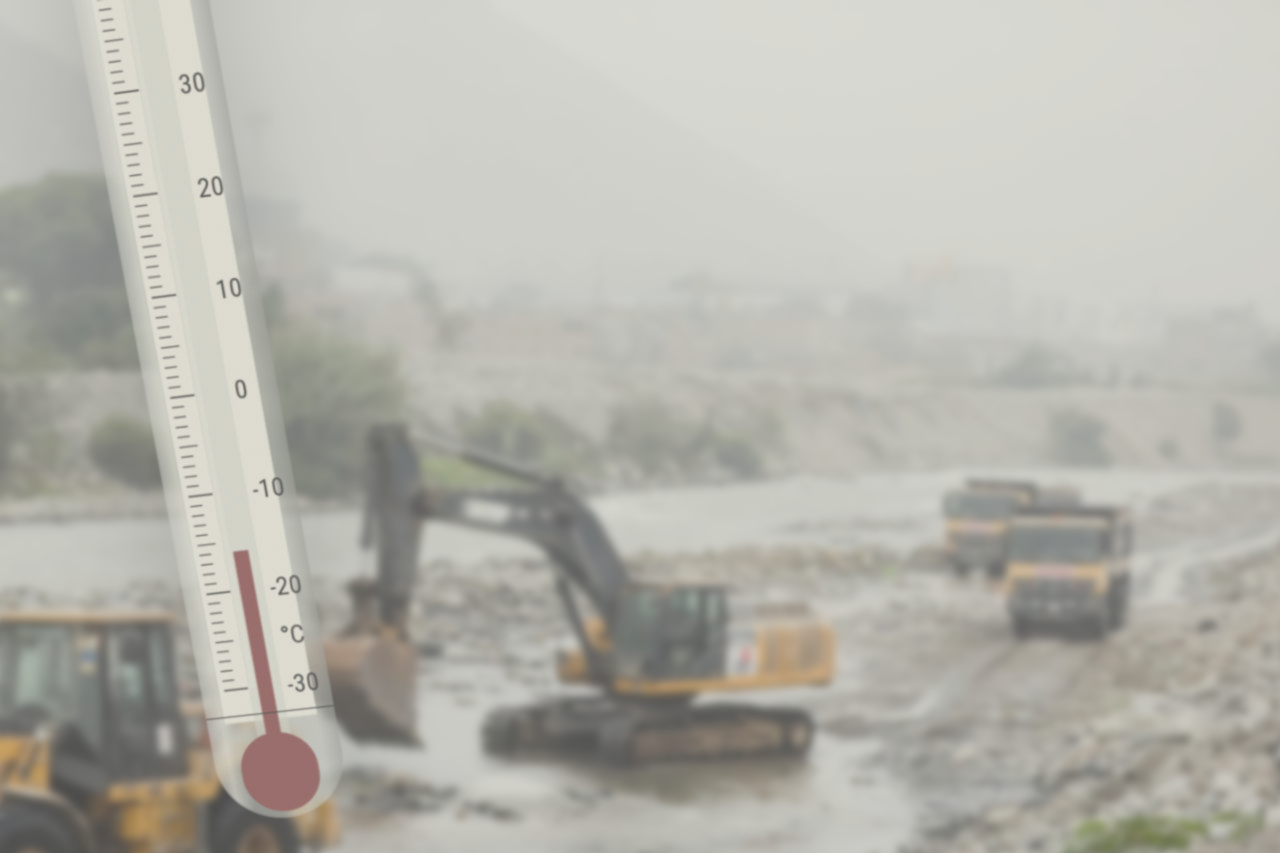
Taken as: -16 °C
